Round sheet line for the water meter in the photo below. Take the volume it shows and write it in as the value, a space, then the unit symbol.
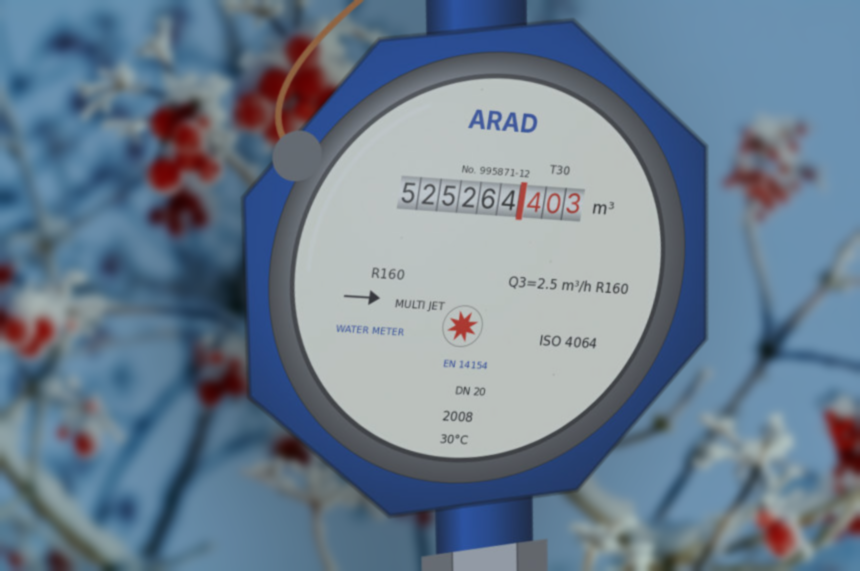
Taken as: 525264.403 m³
